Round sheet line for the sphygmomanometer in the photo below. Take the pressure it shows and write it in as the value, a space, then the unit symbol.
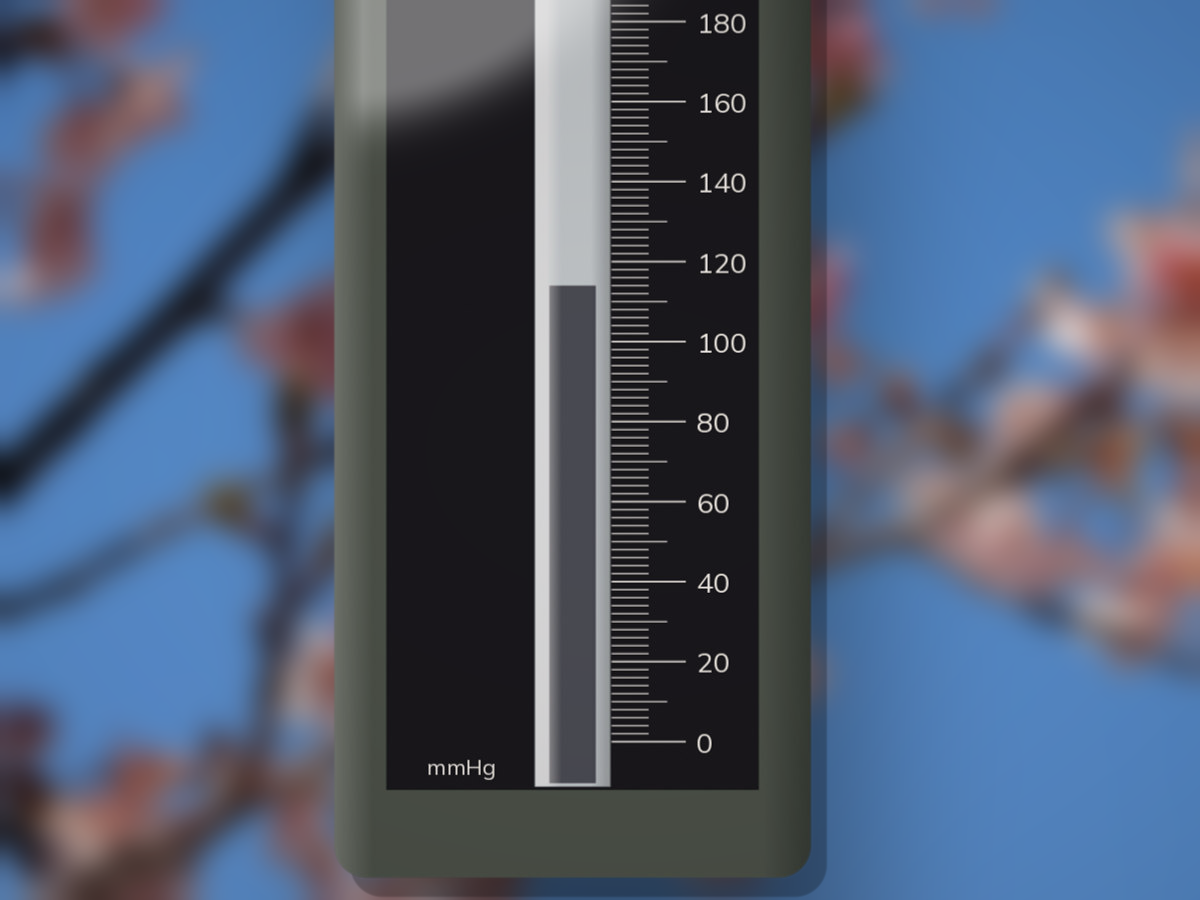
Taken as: 114 mmHg
